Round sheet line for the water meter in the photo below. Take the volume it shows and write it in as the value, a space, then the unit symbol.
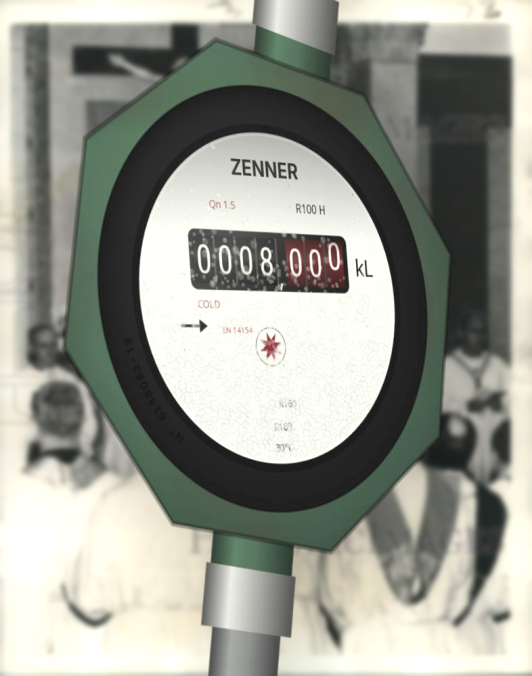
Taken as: 8.000 kL
